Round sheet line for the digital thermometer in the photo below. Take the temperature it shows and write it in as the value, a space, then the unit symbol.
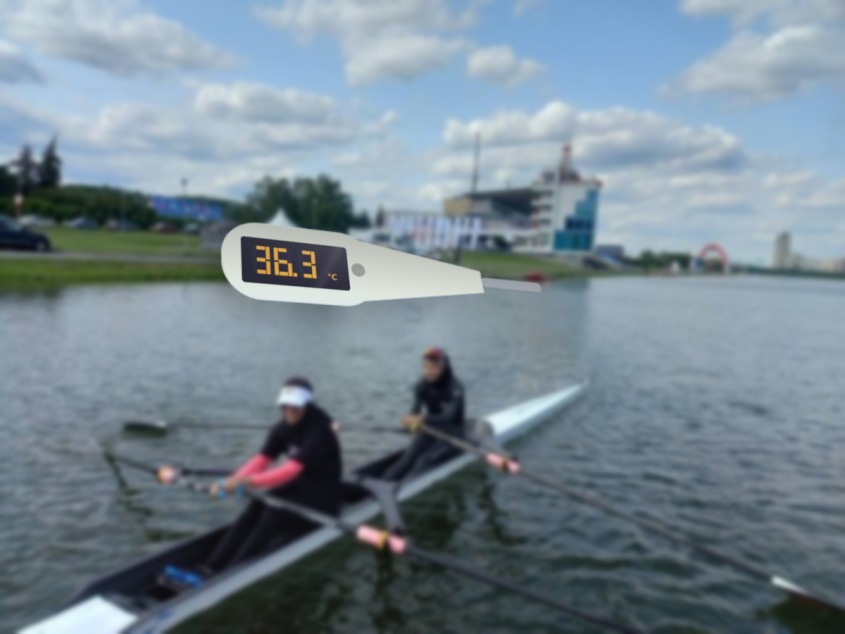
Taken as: 36.3 °C
